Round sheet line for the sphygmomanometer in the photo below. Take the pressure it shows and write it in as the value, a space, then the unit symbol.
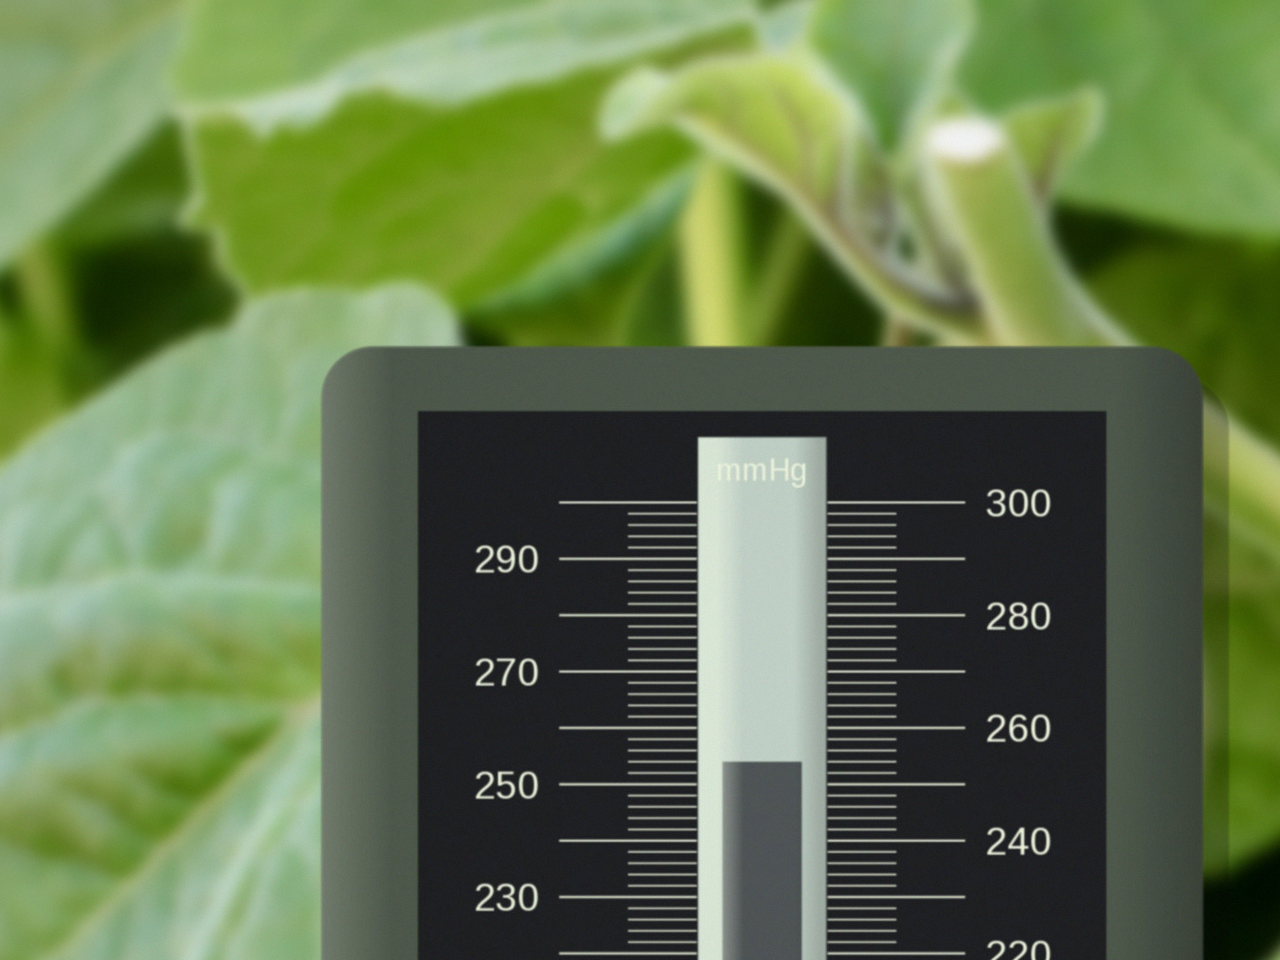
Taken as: 254 mmHg
